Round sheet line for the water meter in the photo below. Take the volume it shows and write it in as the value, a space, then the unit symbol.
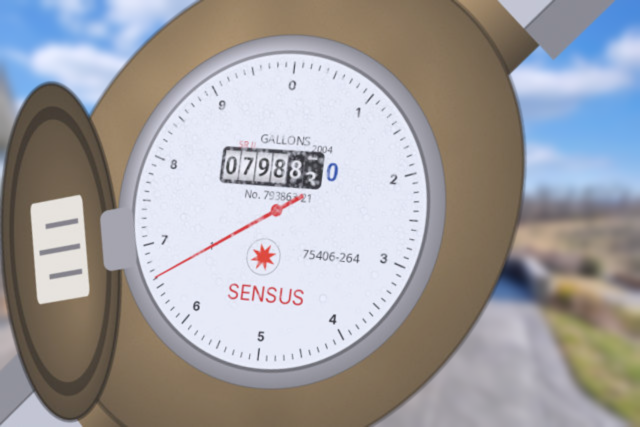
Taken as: 798826.6 gal
